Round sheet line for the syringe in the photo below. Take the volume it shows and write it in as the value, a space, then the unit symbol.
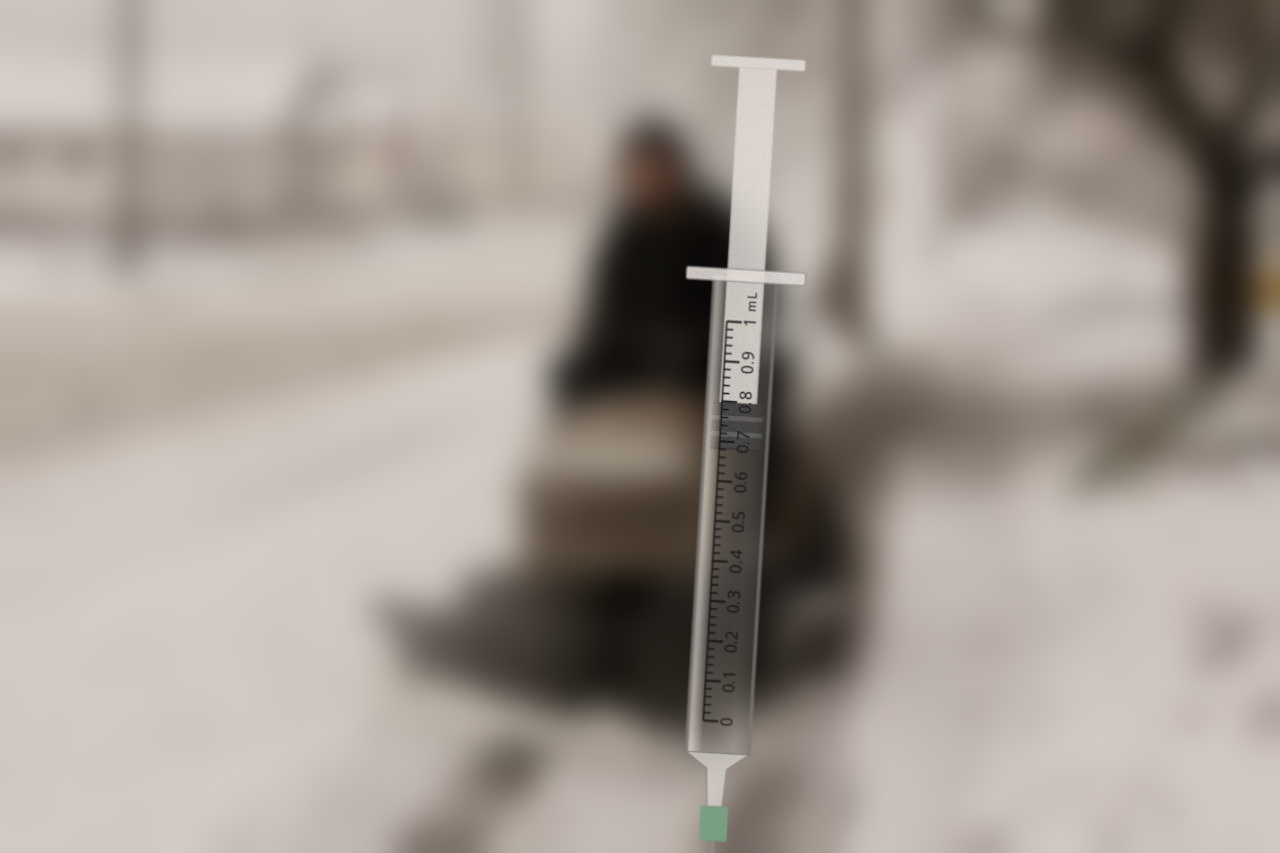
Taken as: 0.68 mL
